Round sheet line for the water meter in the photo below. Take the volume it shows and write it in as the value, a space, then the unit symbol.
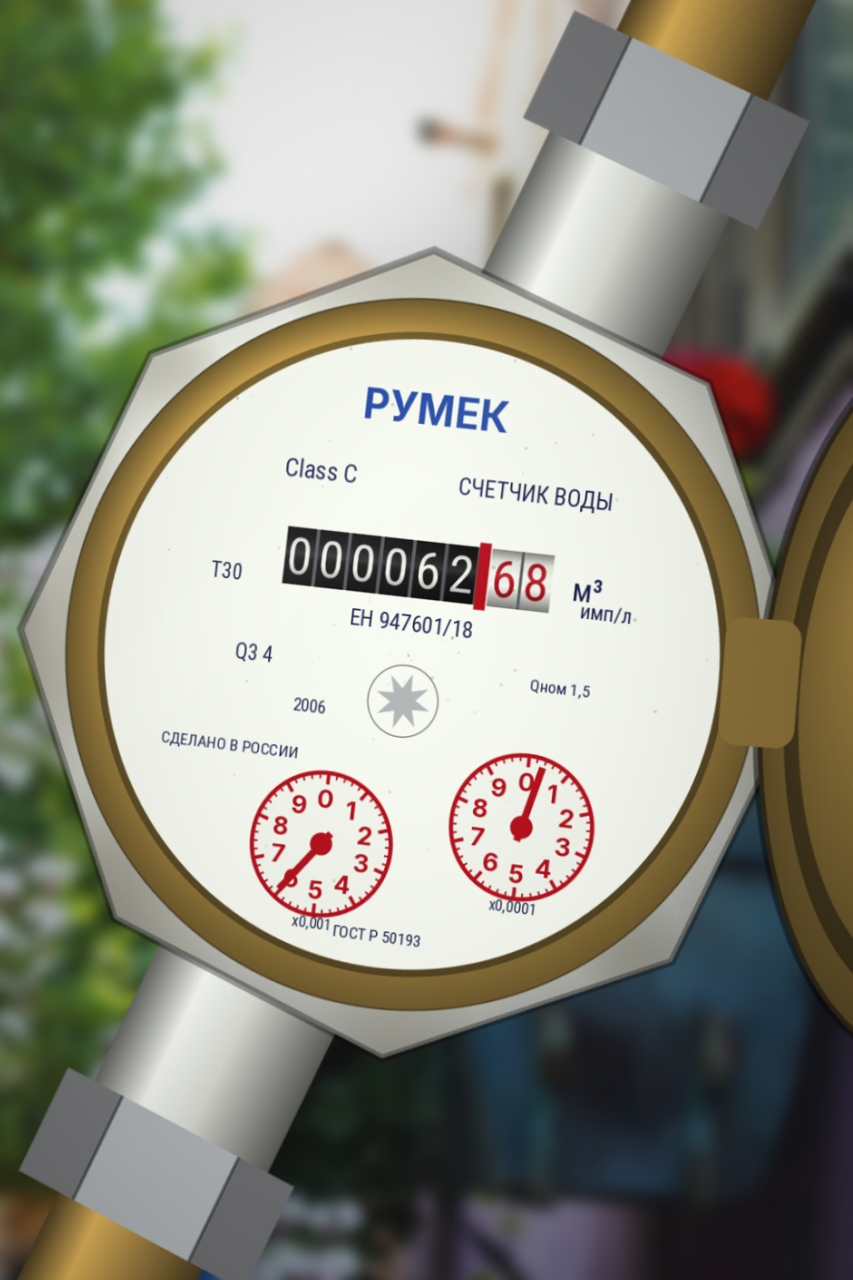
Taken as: 62.6860 m³
